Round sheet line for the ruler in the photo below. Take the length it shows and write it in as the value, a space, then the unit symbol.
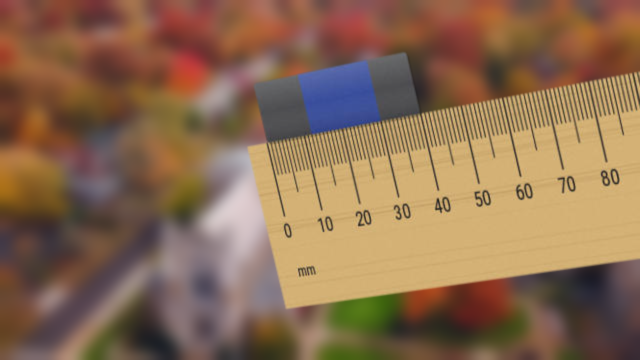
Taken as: 40 mm
